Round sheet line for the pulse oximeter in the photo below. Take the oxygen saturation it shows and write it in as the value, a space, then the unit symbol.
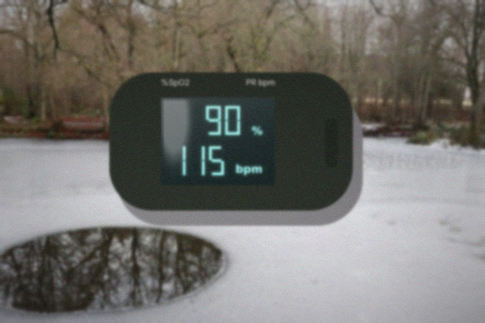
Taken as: 90 %
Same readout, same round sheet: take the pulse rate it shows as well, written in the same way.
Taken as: 115 bpm
